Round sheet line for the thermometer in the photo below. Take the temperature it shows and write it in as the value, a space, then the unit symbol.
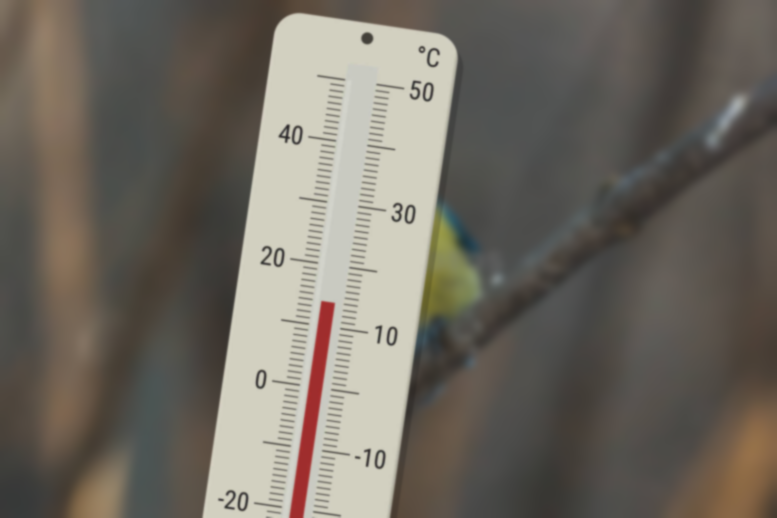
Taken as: 14 °C
